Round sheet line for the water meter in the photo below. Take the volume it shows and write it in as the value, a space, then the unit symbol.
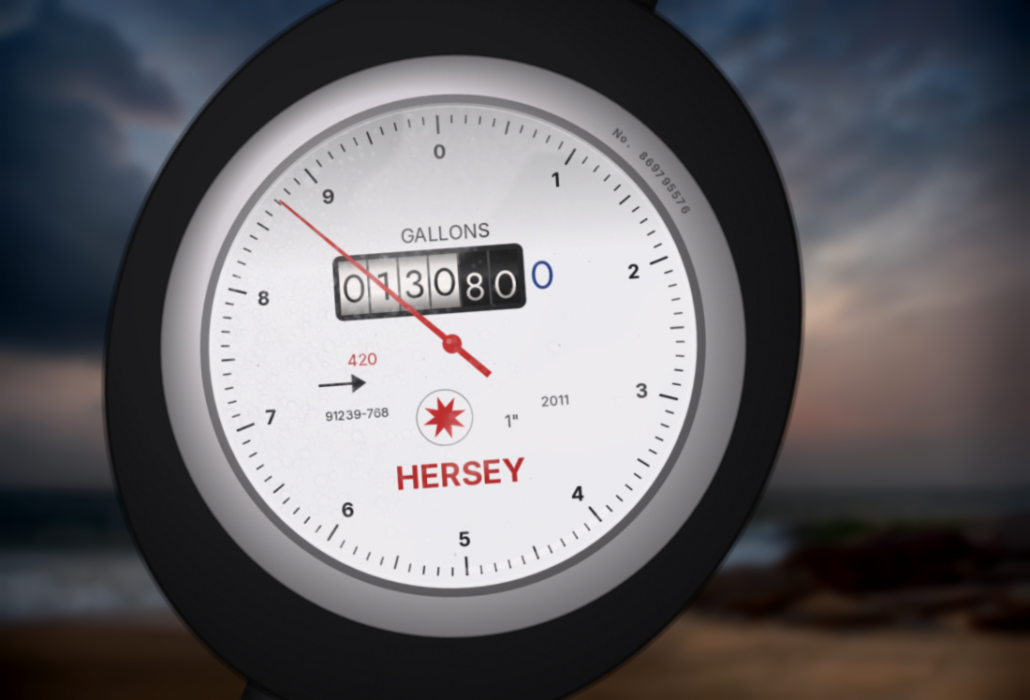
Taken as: 130798.7 gal
